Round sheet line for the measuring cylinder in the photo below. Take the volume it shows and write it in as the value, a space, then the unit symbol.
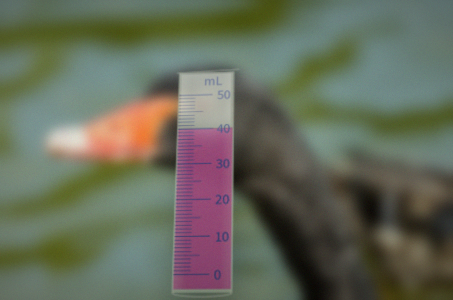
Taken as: 40 mL
